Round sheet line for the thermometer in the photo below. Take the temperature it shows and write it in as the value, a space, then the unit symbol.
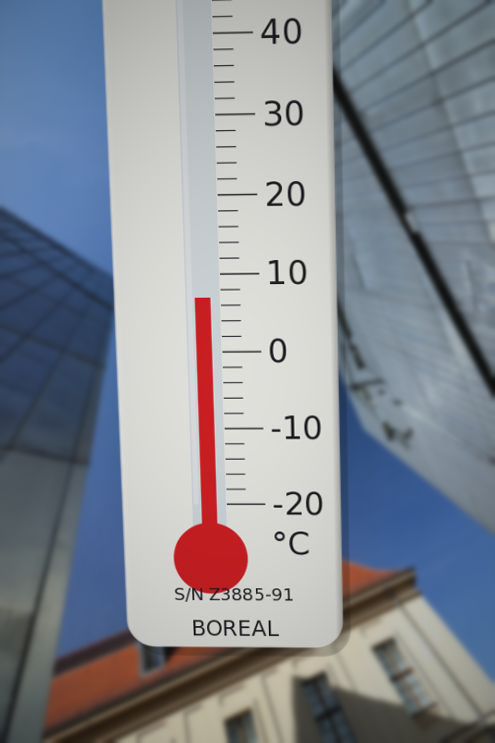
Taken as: 7 °C
